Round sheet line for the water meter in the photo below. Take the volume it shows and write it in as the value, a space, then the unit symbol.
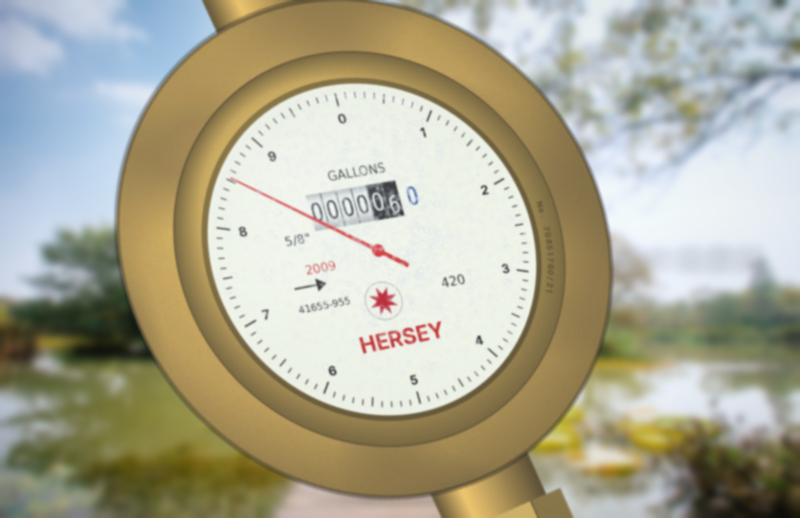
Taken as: 58.5 gal
